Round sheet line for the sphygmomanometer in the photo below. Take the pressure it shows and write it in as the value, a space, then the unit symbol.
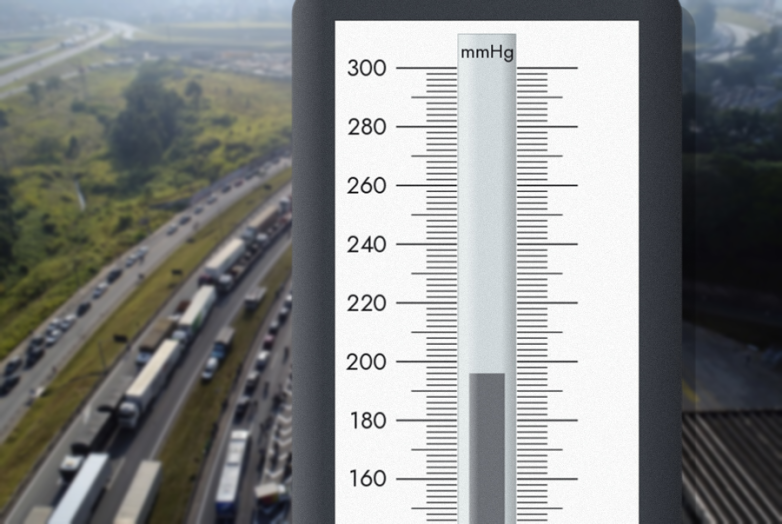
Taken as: 196 mmHg
